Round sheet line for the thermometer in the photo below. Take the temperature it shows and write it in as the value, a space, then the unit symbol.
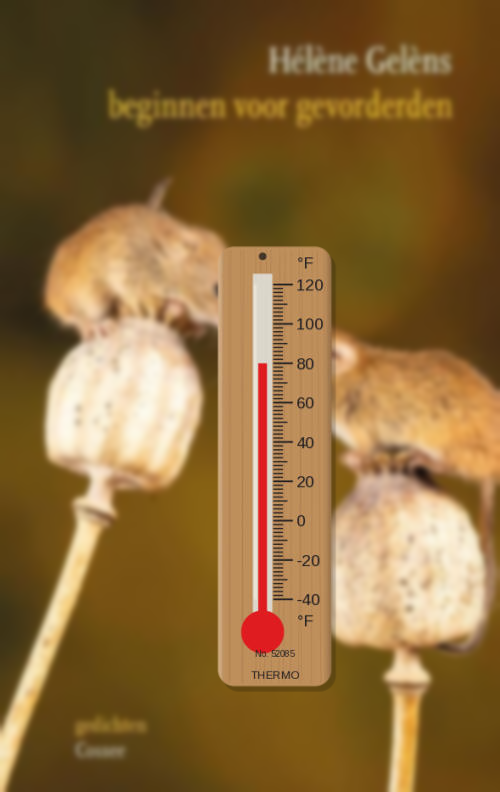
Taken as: 80 °F
